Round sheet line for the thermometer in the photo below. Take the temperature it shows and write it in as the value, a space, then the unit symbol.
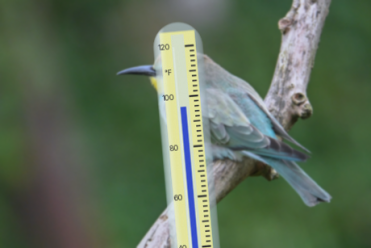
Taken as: 96 °F
